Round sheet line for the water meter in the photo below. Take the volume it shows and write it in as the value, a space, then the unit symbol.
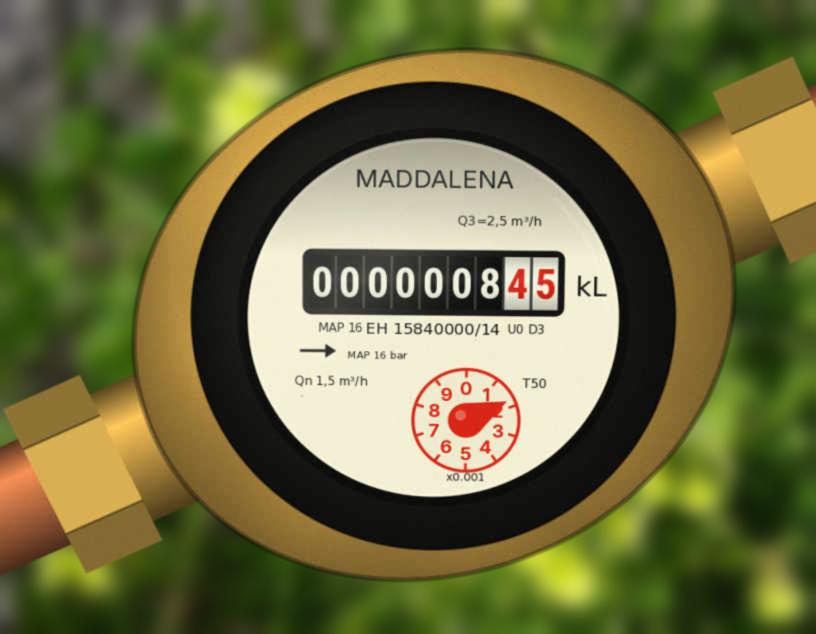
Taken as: 8.451 kL
